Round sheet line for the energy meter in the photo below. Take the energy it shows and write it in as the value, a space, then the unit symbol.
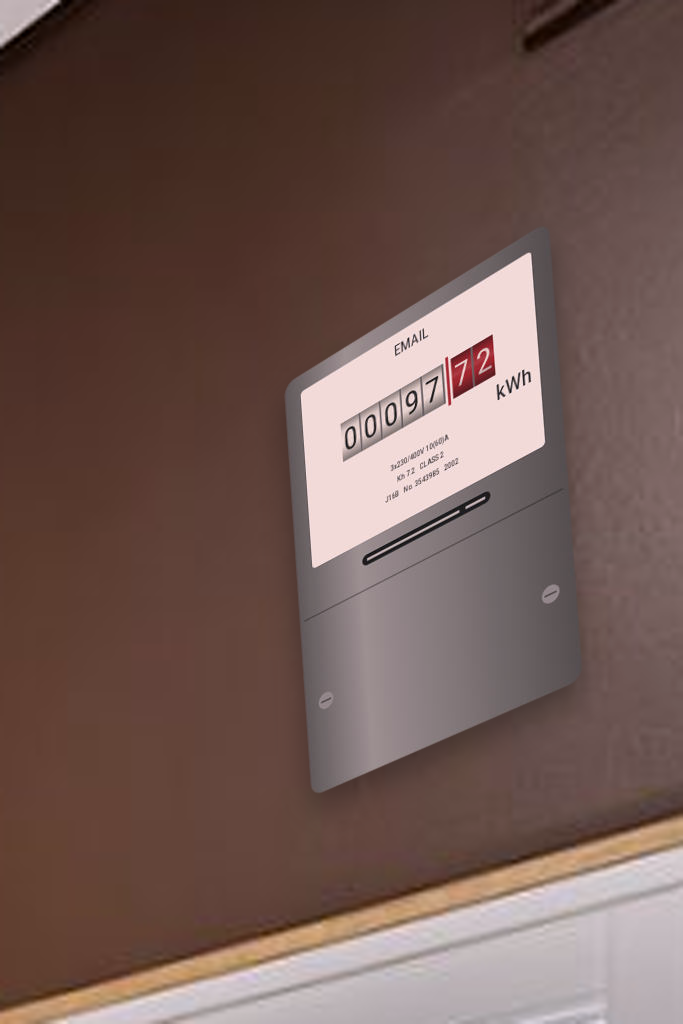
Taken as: 97.72 kWh
